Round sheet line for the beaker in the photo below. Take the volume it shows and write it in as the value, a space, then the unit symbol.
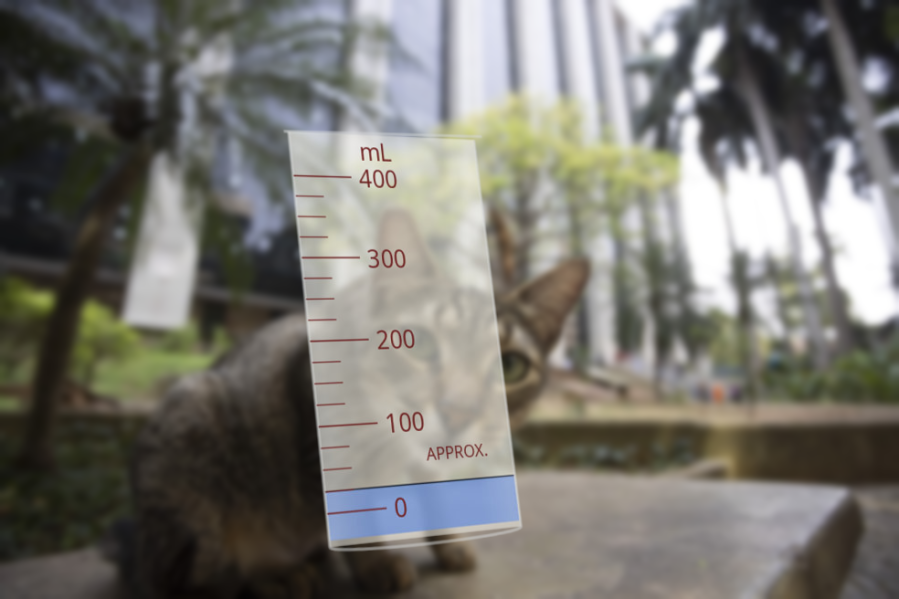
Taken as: 25 mL
